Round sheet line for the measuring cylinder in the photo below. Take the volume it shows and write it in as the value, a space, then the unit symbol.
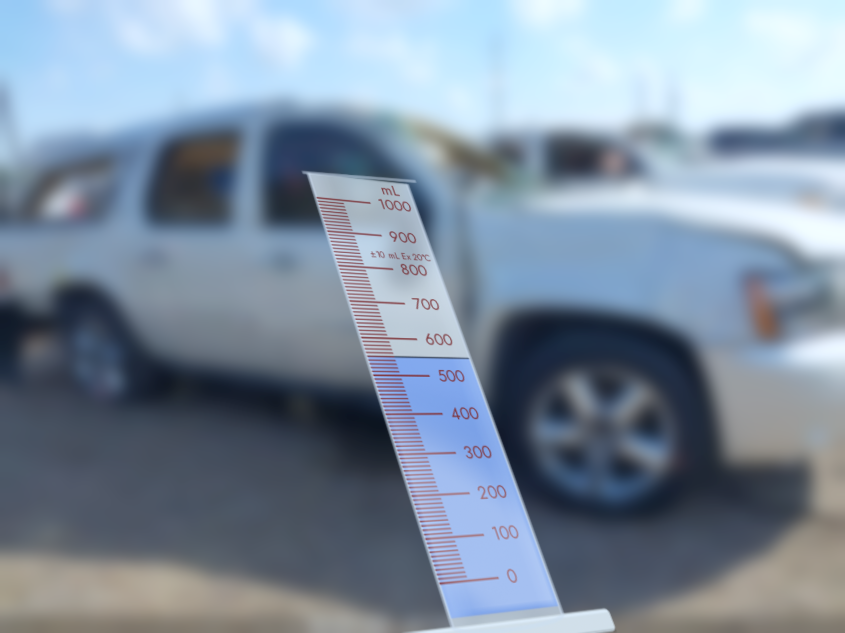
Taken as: 550 mL
